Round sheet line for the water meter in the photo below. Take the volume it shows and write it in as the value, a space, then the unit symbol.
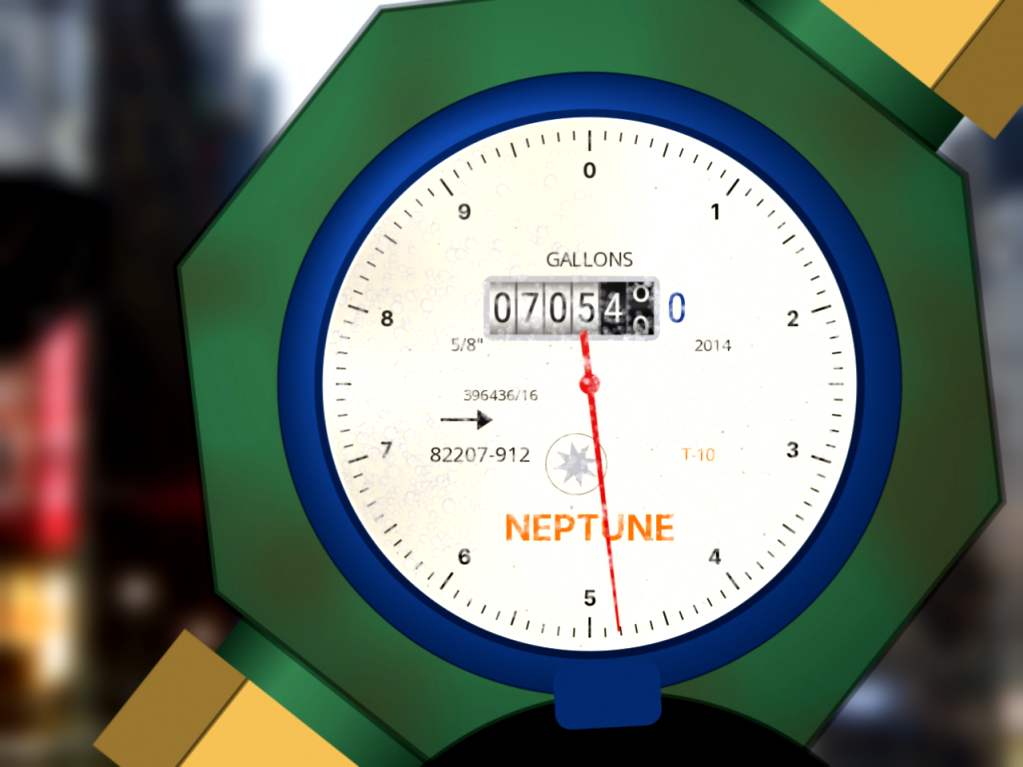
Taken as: 705484.8 gal
